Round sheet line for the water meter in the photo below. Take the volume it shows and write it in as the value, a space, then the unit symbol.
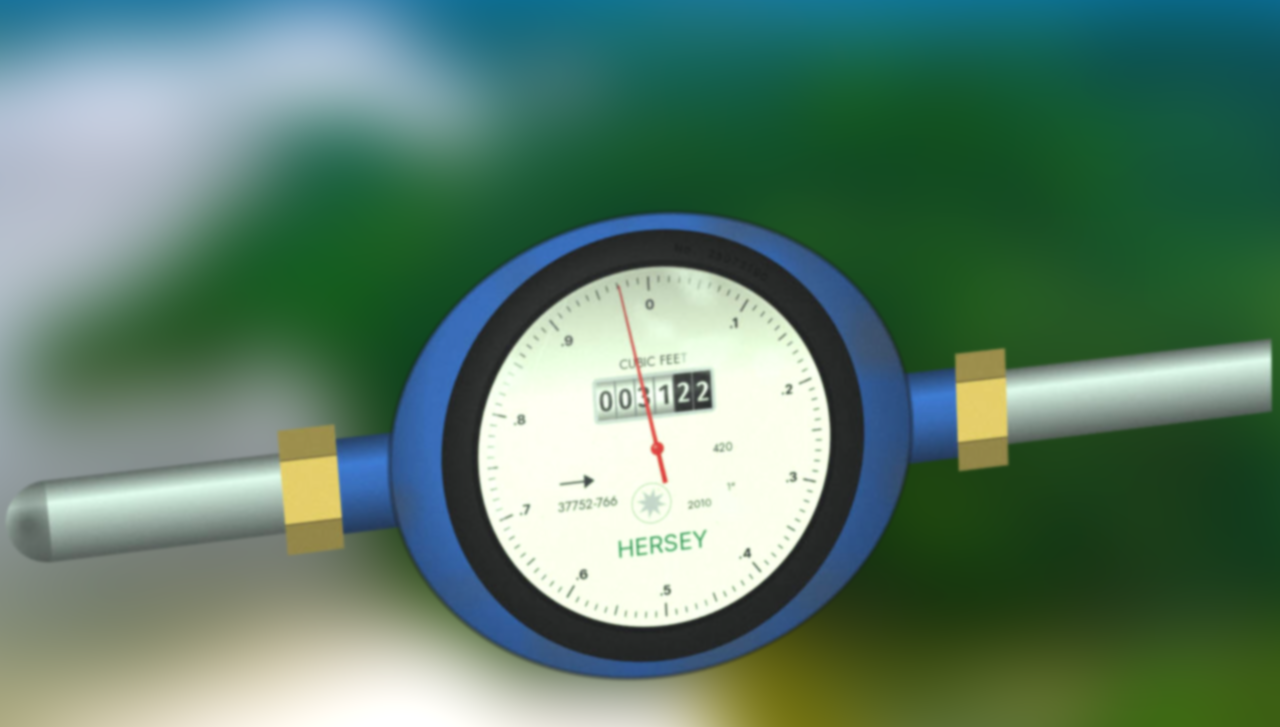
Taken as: 3121.97 ft³
